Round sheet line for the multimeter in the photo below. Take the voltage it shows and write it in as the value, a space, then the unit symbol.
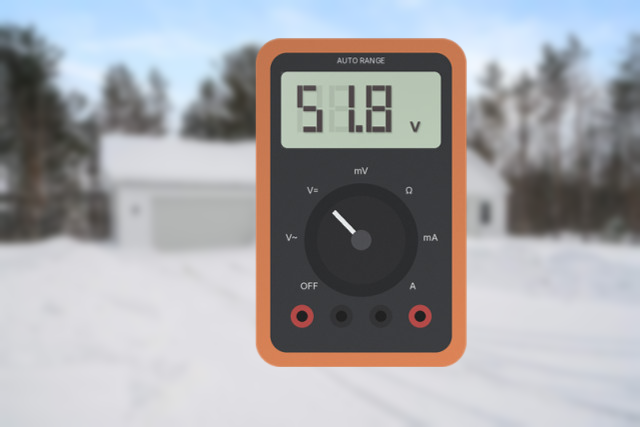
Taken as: 51.8 V
